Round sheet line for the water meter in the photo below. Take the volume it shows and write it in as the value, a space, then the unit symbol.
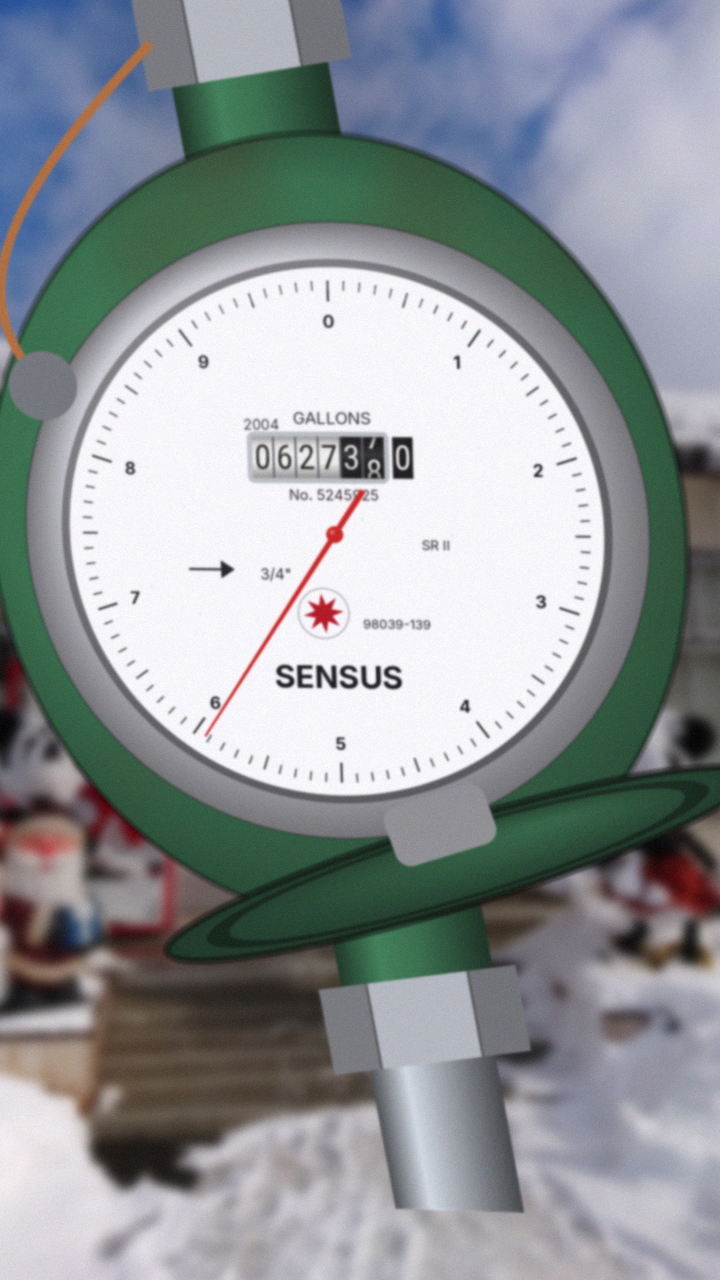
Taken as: 627375.9 gal
